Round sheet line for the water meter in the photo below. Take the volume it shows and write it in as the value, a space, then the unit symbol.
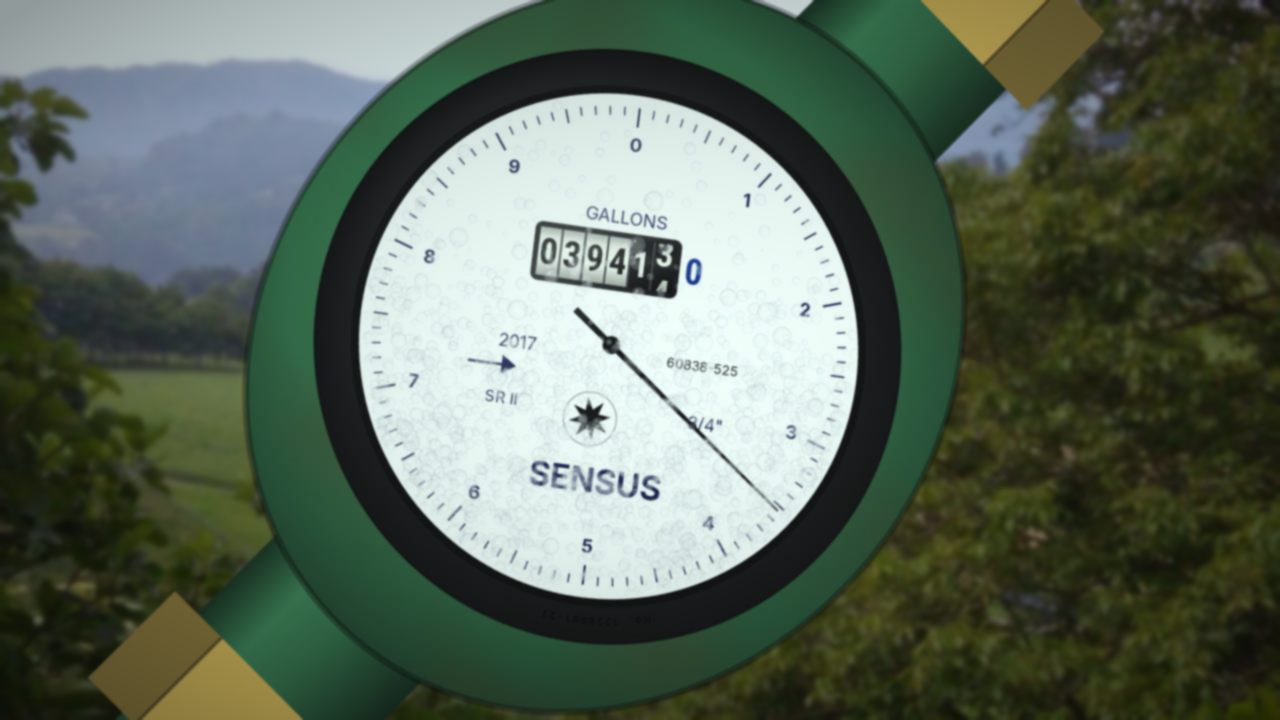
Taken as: 394133.5 gal
